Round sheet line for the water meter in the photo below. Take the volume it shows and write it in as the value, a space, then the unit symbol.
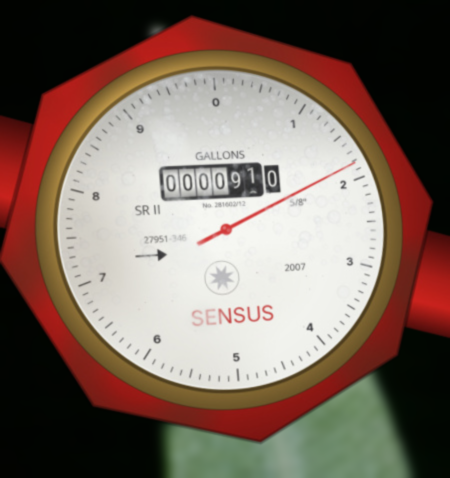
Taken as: 911.8 gal
